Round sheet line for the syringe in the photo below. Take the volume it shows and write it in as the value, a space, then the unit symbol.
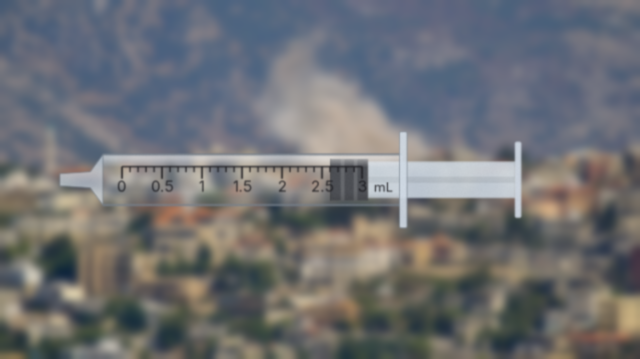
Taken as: 2.6 mL
